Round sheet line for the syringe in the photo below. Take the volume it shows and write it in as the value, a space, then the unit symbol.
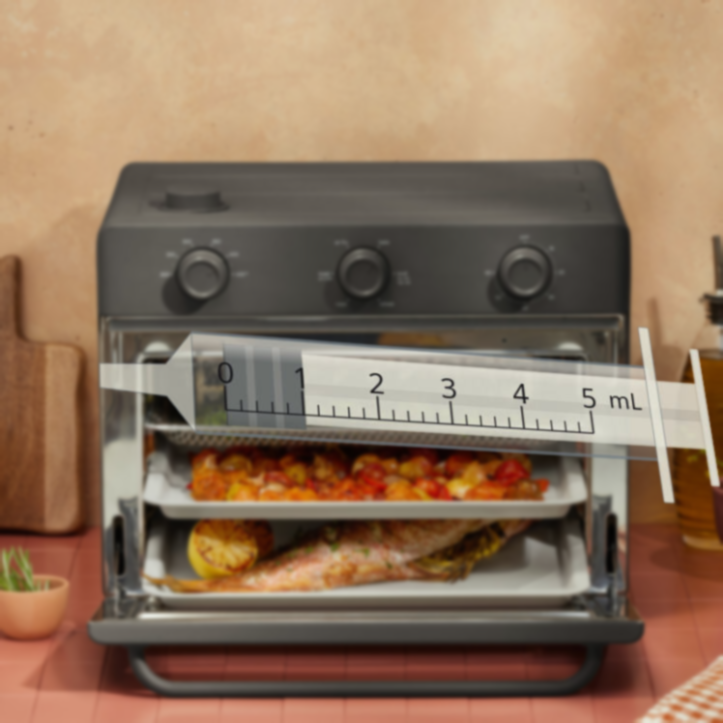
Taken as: 0 mL
